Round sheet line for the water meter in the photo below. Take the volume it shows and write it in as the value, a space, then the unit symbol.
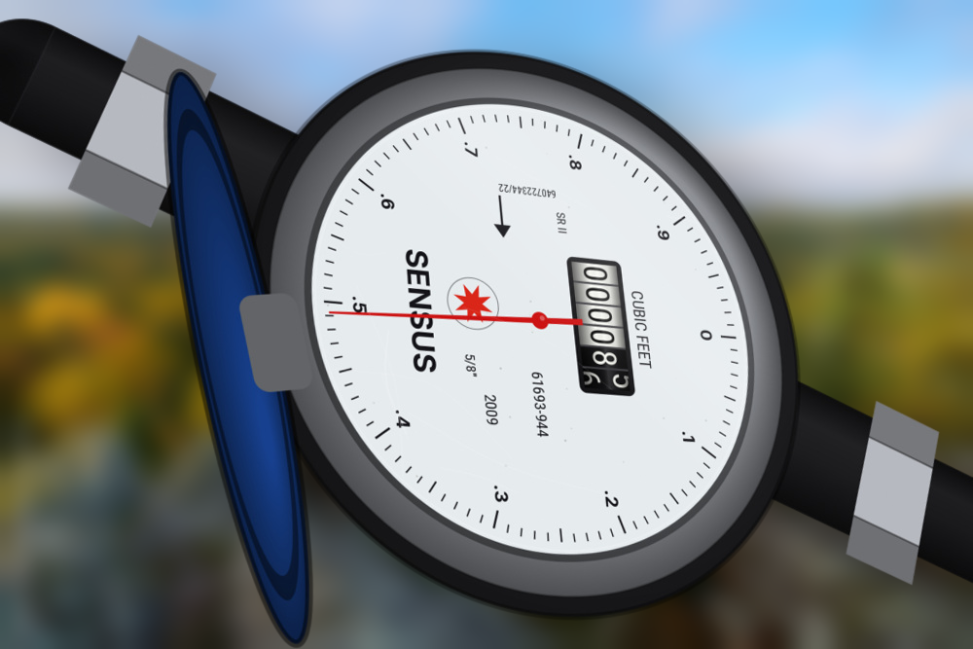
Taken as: 85.49 ft³
